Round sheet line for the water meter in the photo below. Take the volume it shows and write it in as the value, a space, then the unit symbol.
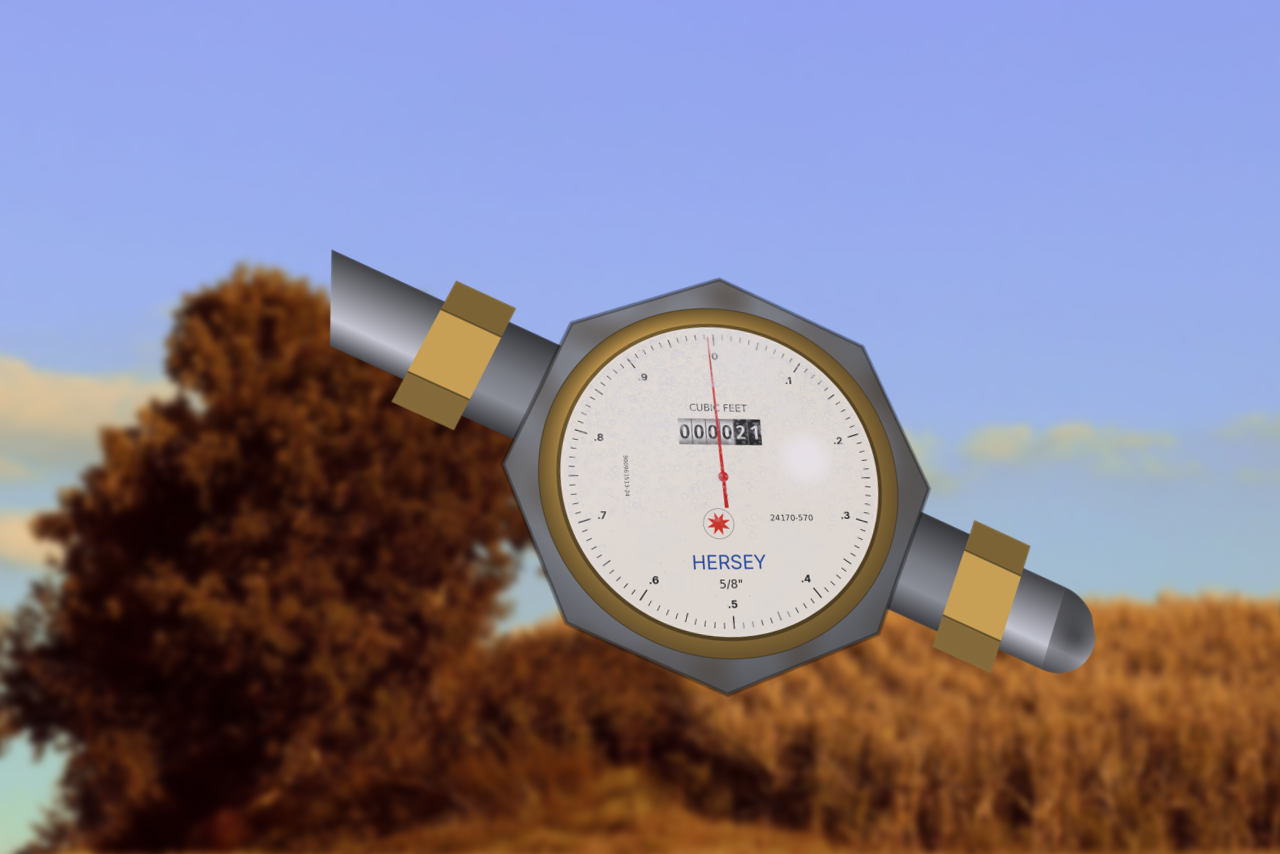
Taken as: 20.99 ft³
